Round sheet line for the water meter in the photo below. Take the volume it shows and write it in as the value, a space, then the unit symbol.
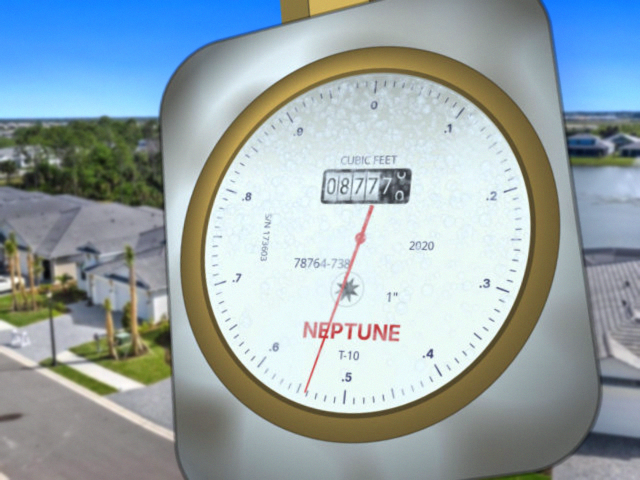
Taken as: 87778.54 ft³
